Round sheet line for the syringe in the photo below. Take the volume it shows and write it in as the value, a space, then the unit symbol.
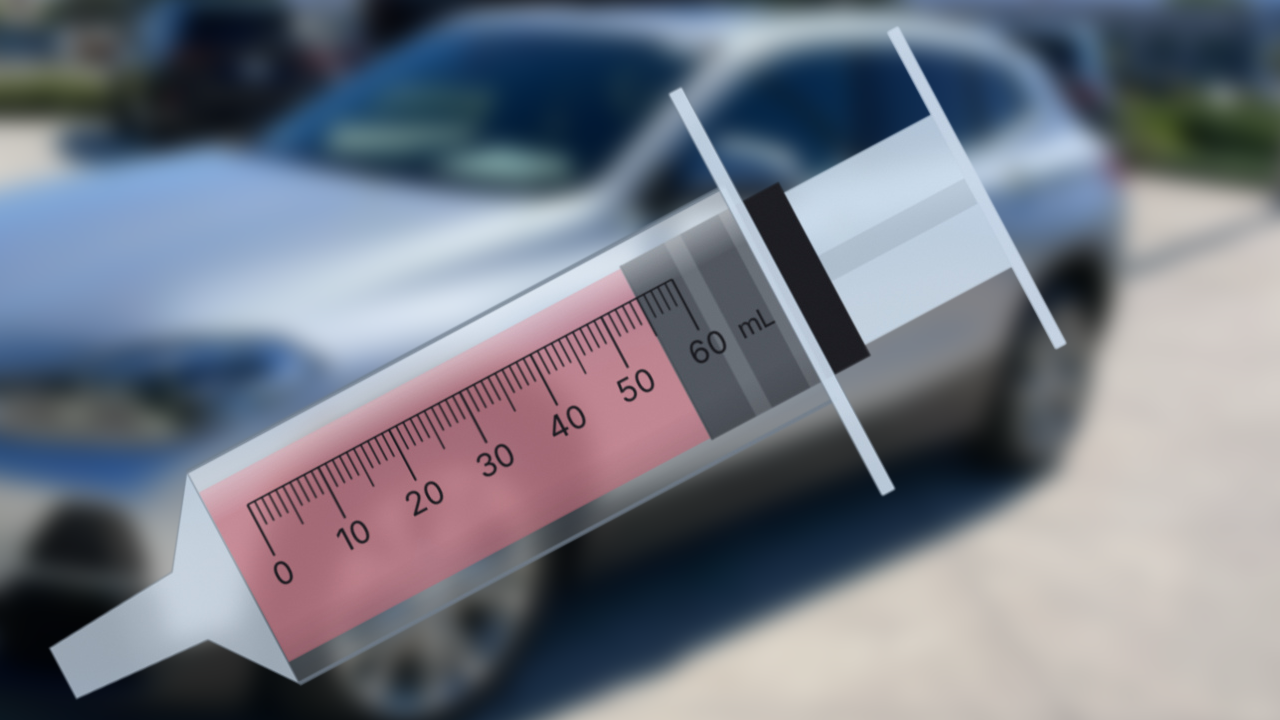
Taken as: 55 mL
